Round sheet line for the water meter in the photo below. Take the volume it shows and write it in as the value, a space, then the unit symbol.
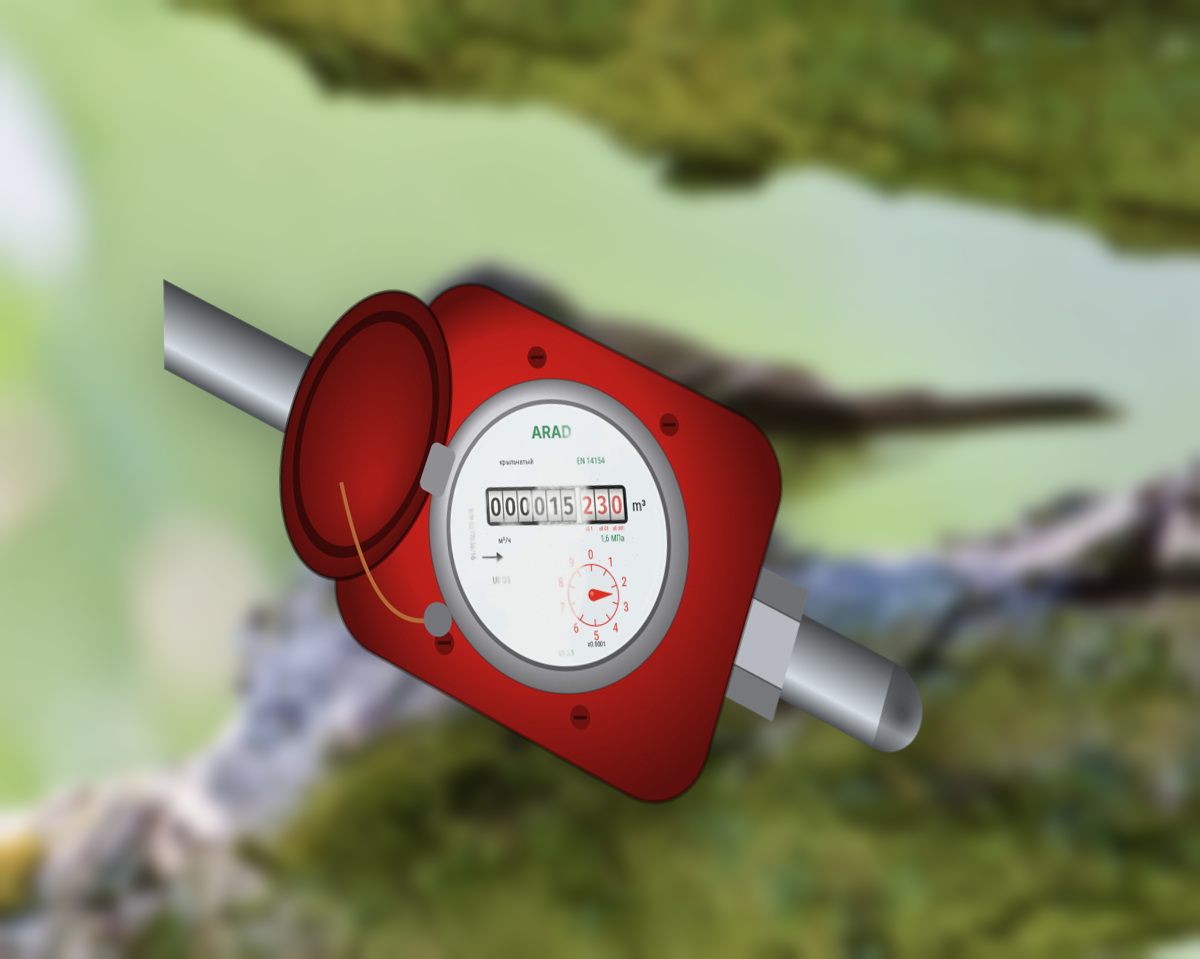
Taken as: 15.2302 m³
